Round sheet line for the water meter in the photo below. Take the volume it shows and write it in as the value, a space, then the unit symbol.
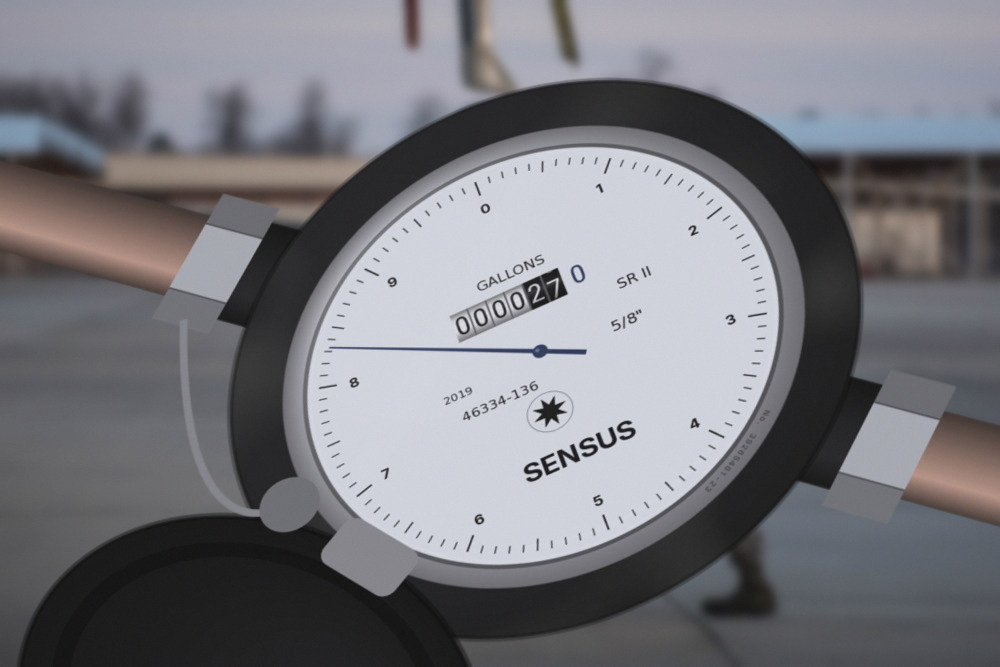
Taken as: 268.3 gal
